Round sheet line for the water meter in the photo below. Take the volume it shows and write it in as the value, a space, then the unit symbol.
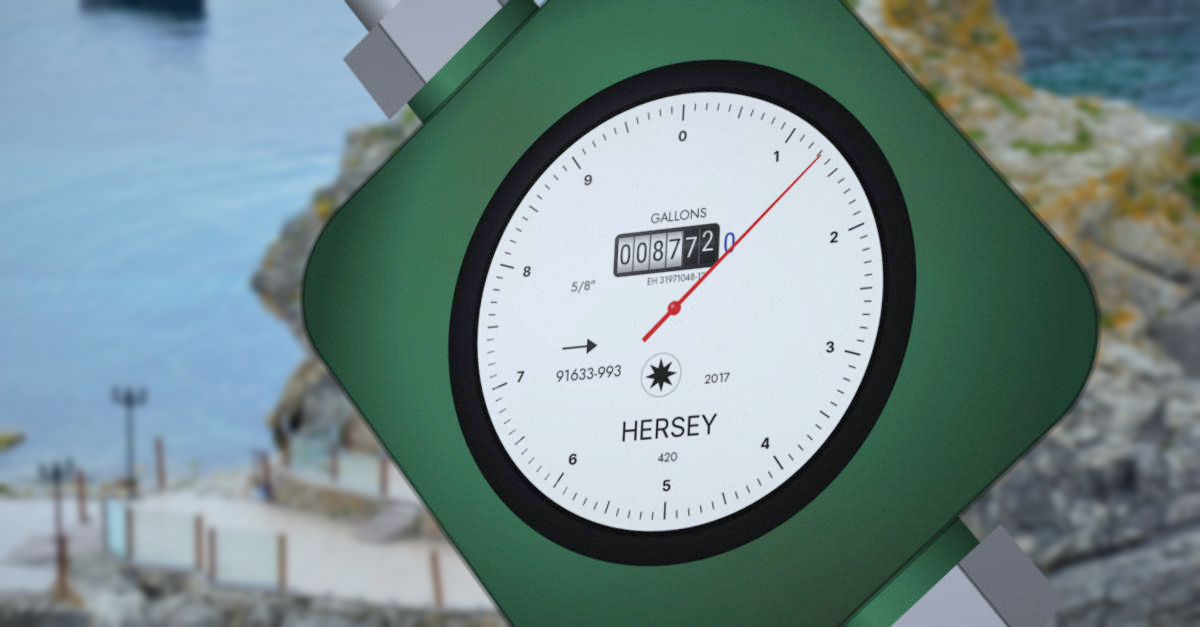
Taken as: 87721.3 gal
